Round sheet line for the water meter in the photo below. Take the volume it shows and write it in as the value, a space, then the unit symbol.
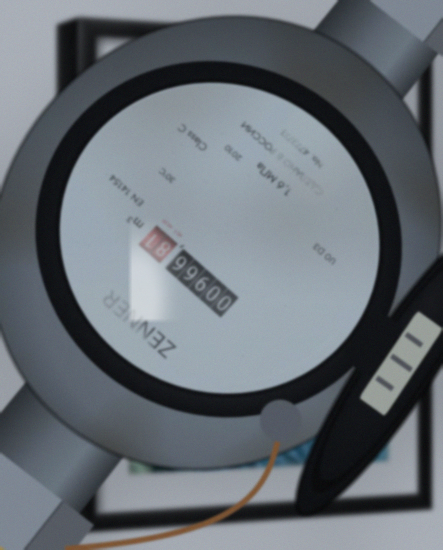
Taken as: 966.81 m³
